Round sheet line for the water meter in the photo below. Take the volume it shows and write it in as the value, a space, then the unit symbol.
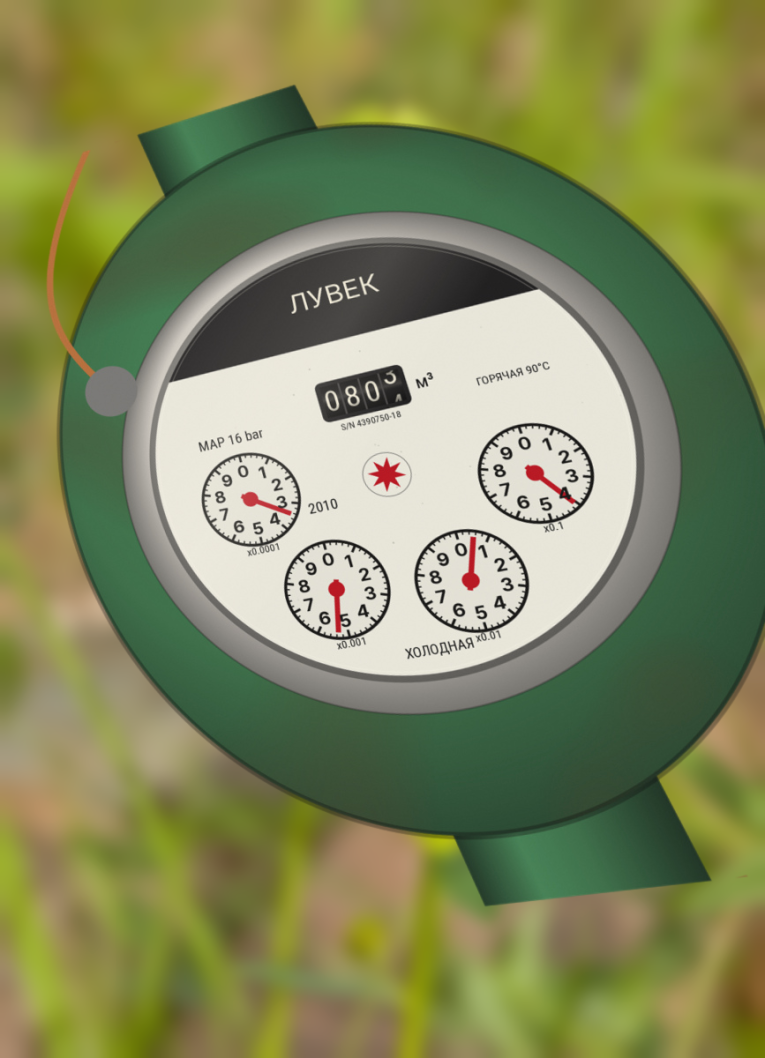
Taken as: 803.4053 m³
